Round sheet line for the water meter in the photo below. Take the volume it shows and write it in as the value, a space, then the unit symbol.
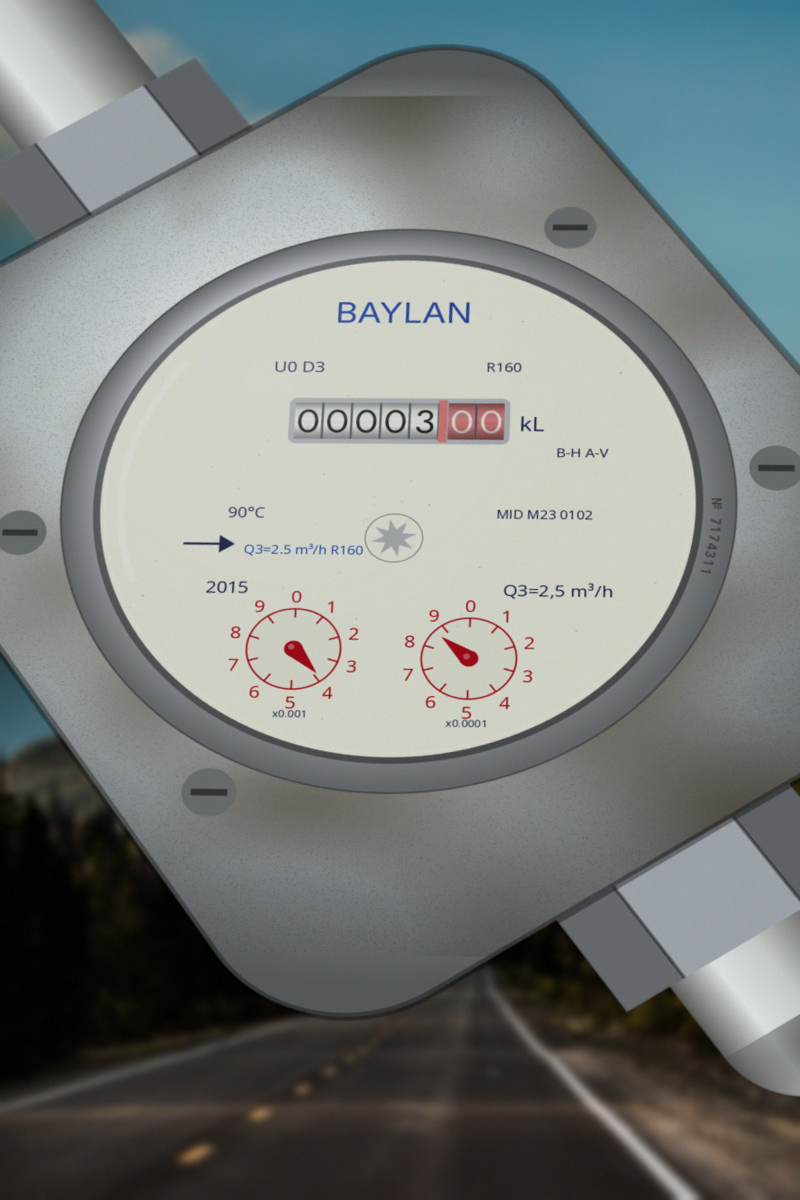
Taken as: 3.0038 kL
